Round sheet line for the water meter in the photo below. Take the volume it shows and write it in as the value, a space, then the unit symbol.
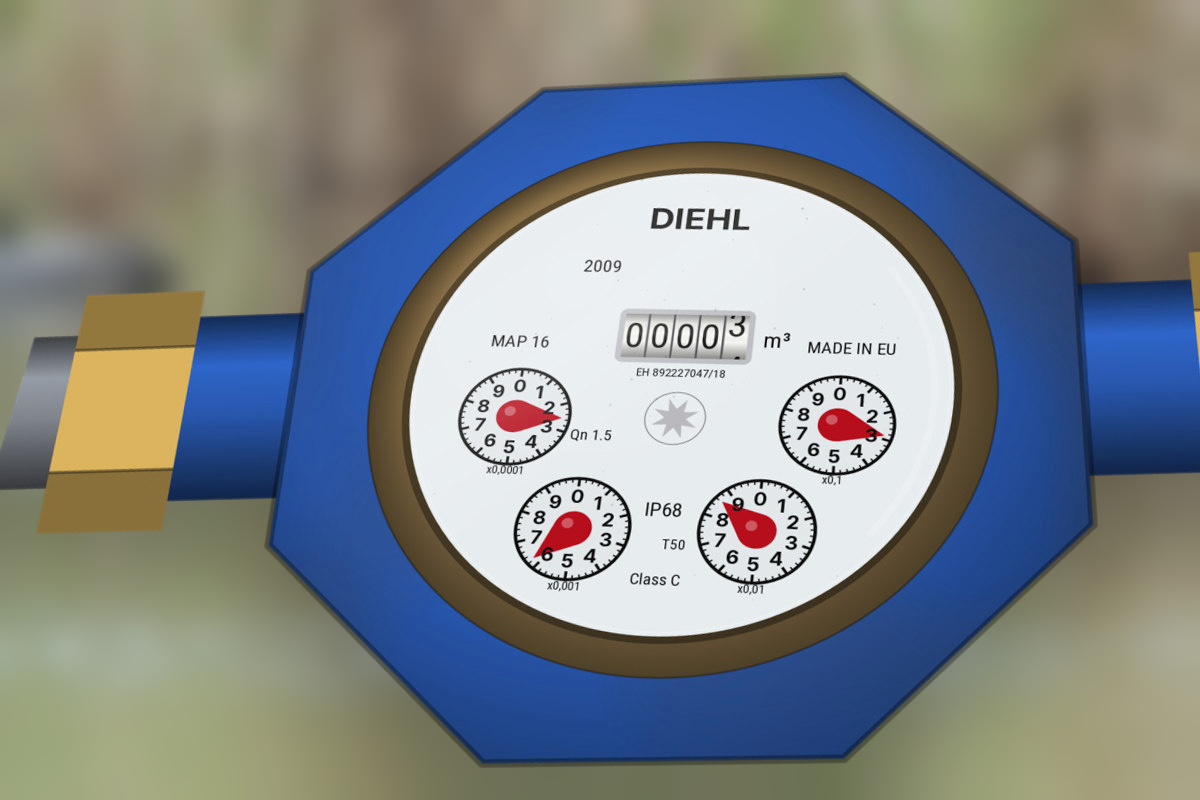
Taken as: 3.2862 m³
